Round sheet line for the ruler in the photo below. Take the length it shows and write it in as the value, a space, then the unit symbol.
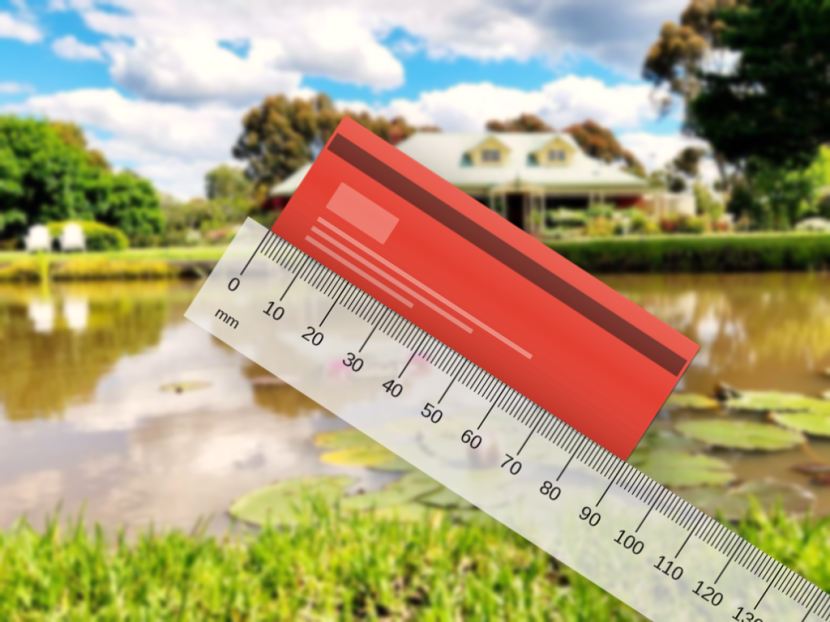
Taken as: 90 mm
